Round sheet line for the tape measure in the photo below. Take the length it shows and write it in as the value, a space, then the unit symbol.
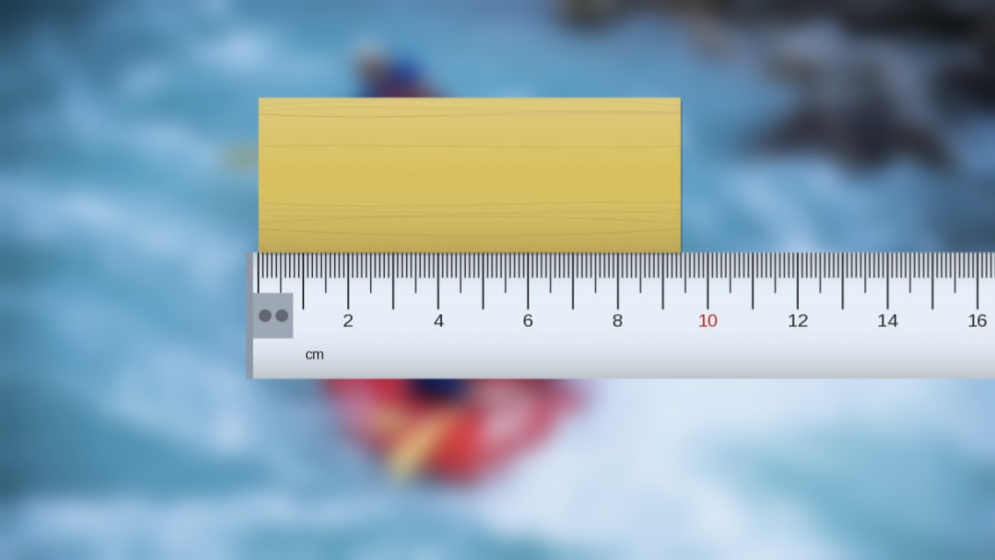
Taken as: 9.4 cm
